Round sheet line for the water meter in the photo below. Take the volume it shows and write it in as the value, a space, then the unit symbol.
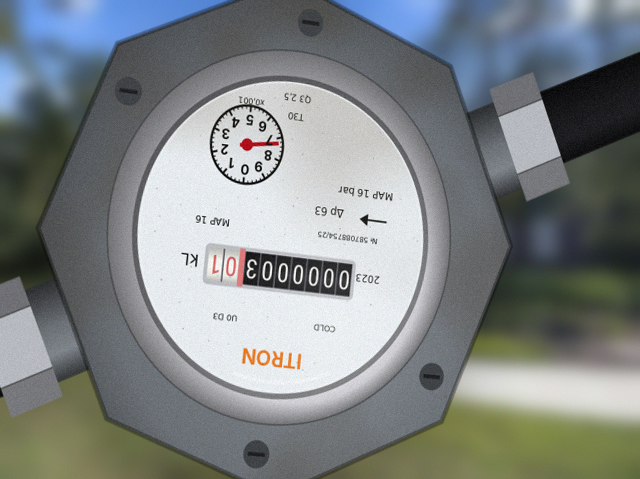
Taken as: 3.017 kL
